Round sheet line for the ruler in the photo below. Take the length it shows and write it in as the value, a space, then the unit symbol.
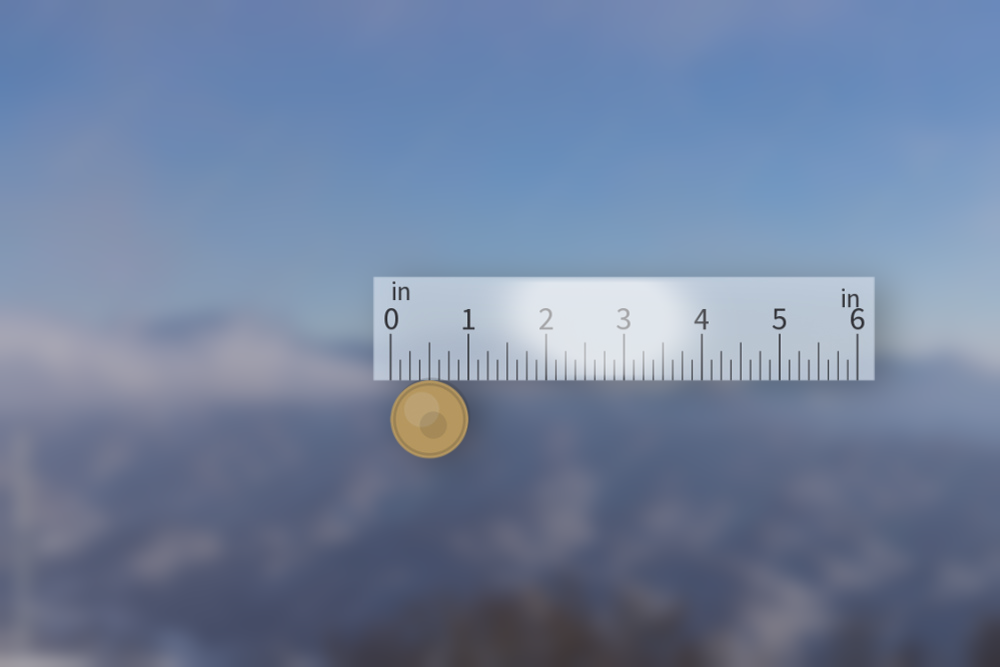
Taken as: 1 in
